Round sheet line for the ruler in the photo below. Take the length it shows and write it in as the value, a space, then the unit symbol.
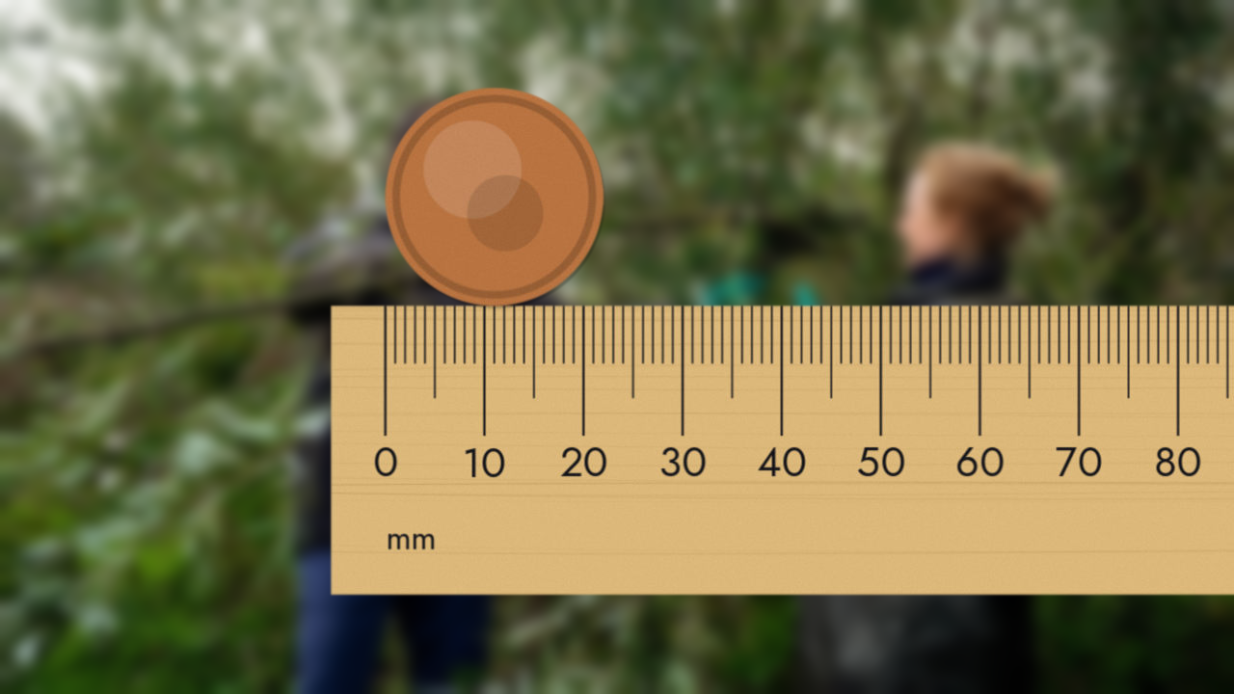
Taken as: 22 mm
